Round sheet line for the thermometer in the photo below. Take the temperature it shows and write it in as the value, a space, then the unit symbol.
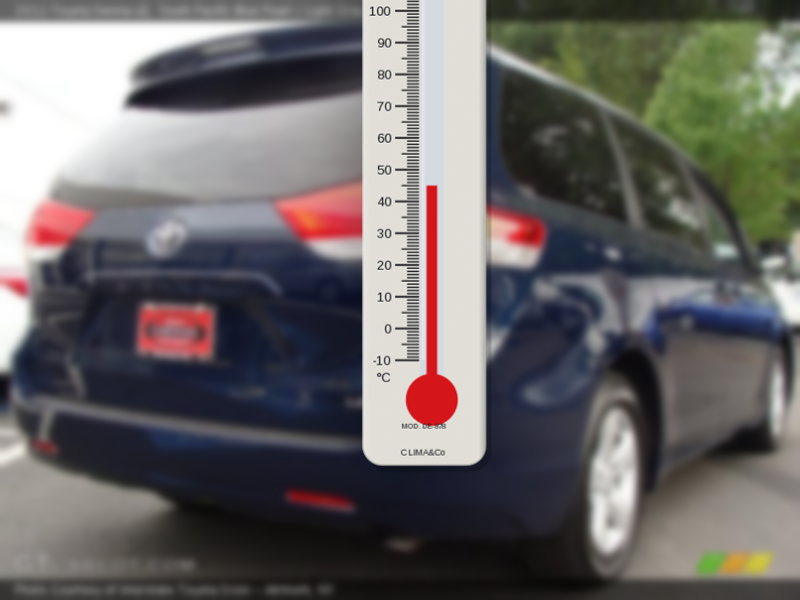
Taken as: 45 °C
